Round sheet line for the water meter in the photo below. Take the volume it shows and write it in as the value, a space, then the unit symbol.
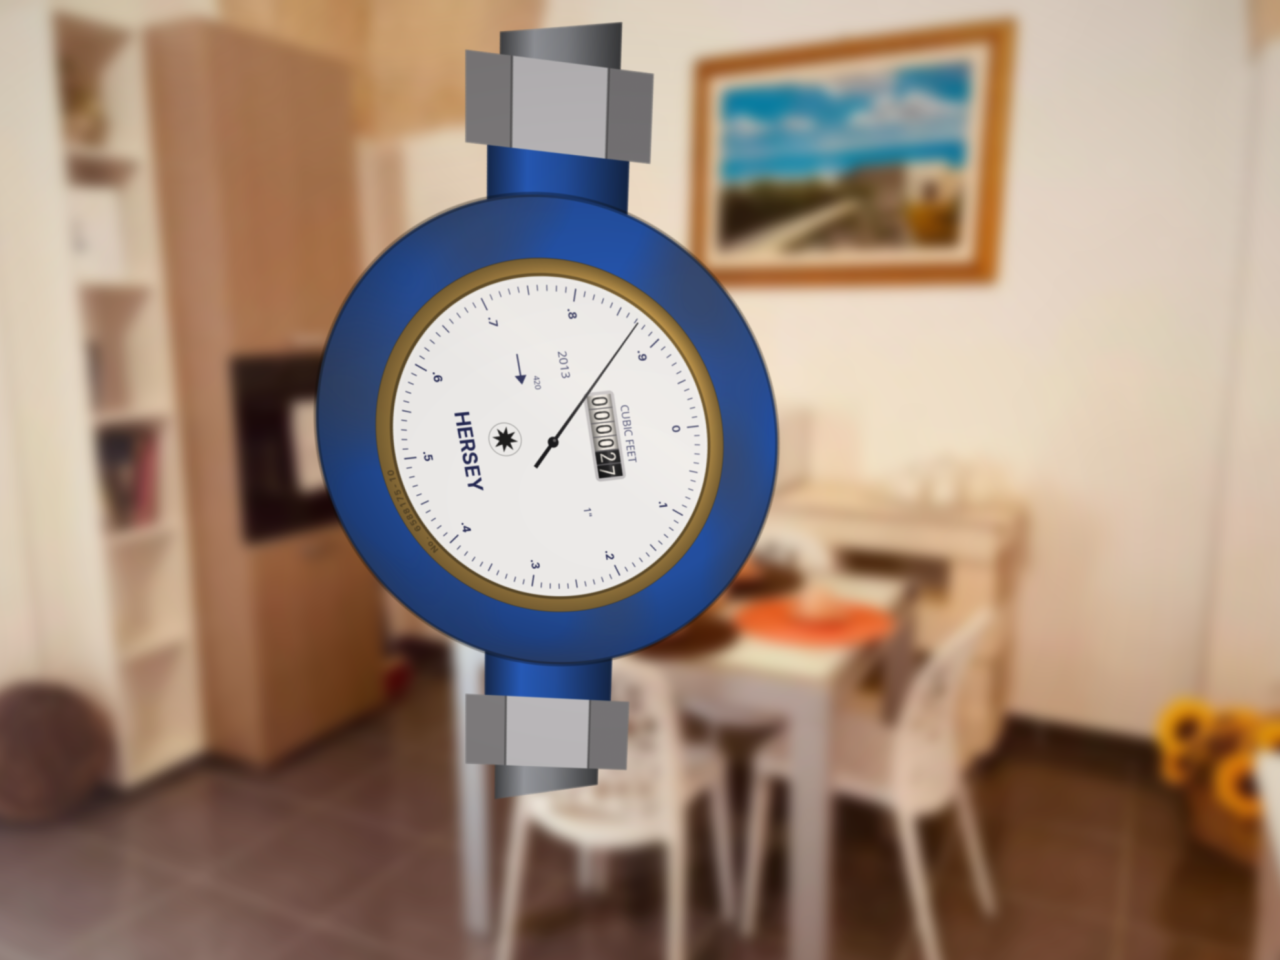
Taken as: 26.87 ft³
